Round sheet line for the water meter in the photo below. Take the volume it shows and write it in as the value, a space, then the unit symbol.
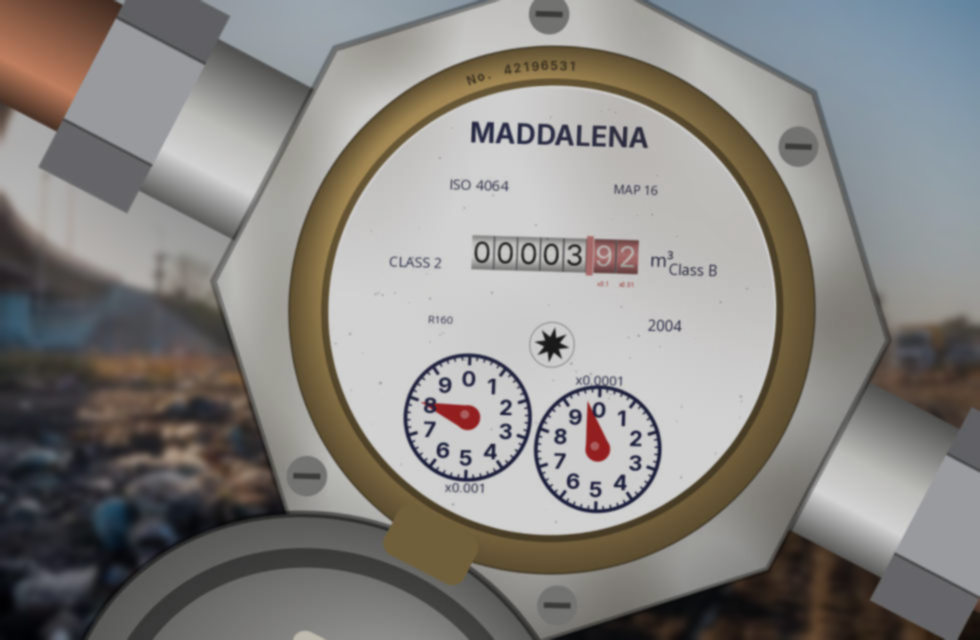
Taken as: 3.9279 m³
